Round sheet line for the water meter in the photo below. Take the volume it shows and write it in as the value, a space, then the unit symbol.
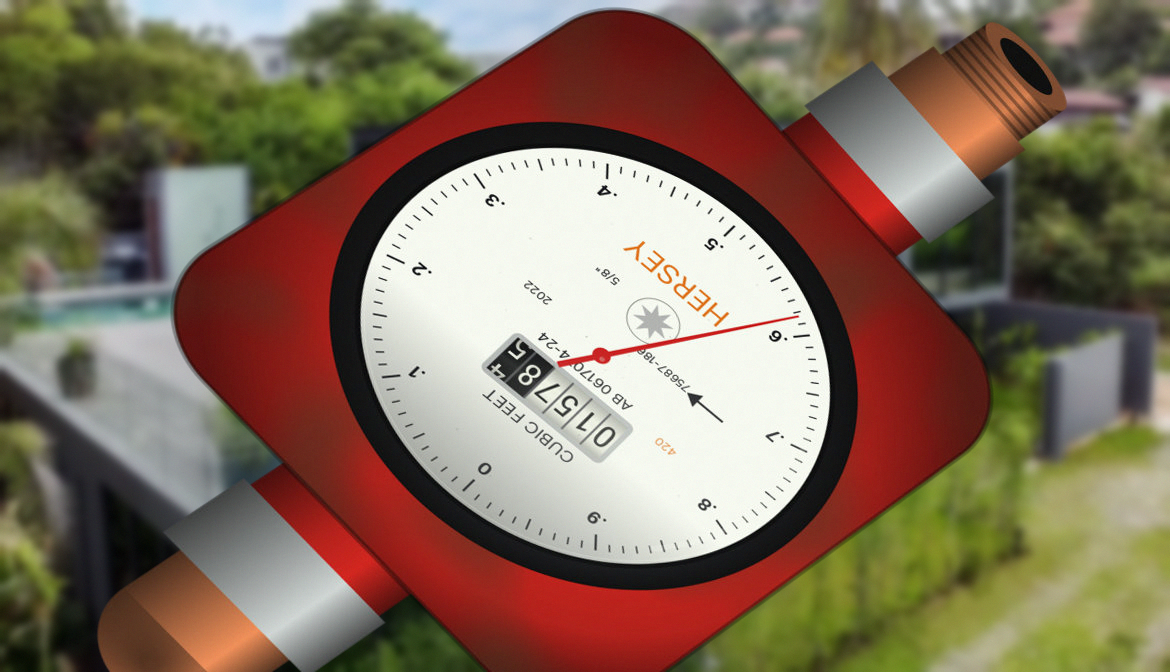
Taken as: 15784.58 ft³
